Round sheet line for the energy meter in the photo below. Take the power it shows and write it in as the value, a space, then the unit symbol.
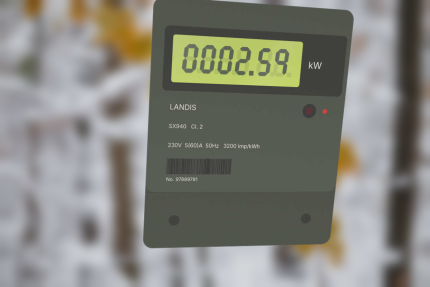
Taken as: 2.59 kW
